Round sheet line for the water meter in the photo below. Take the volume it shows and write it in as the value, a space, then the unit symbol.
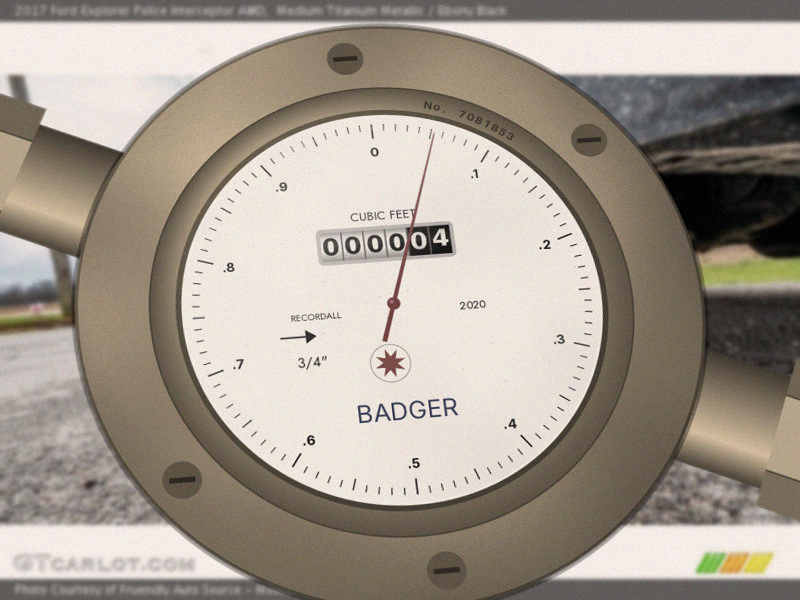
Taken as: 4.05 ft³
